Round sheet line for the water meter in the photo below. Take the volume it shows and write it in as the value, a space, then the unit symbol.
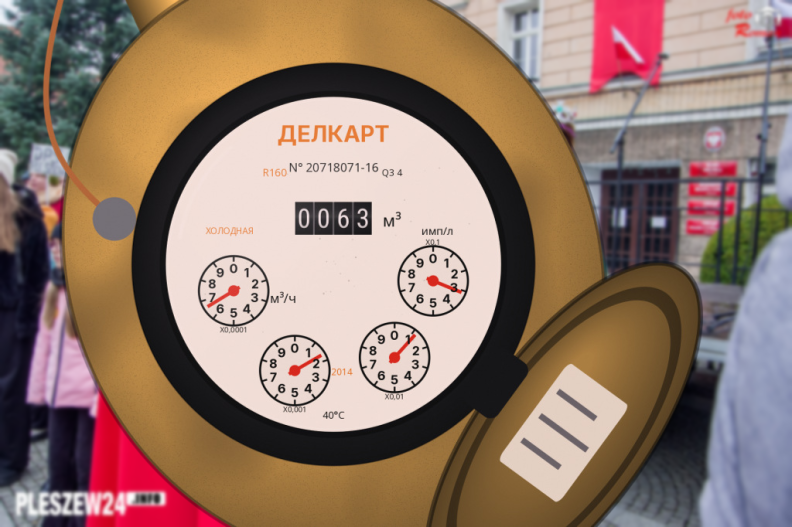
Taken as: 63.3116 m³
